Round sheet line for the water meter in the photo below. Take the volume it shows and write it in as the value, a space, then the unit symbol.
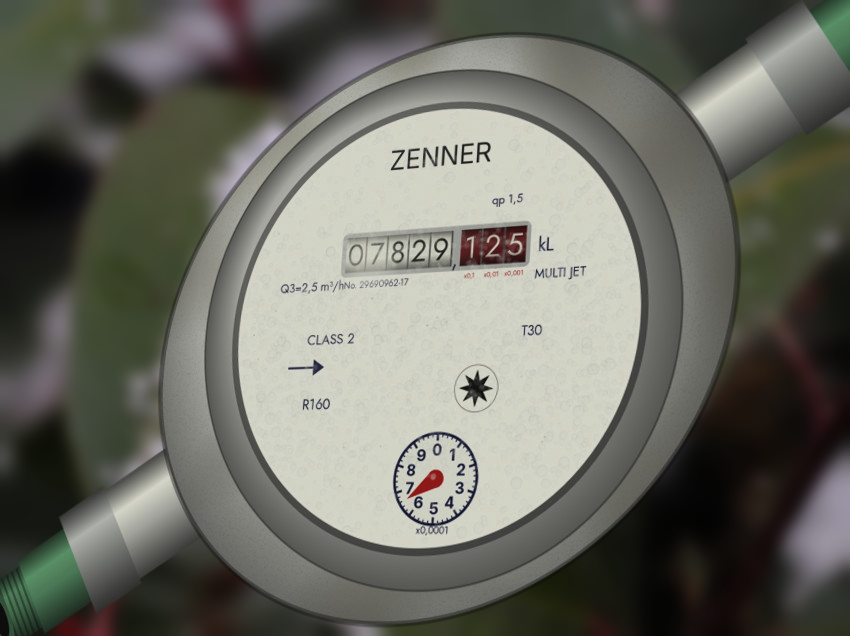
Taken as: 7829.1256 kL
